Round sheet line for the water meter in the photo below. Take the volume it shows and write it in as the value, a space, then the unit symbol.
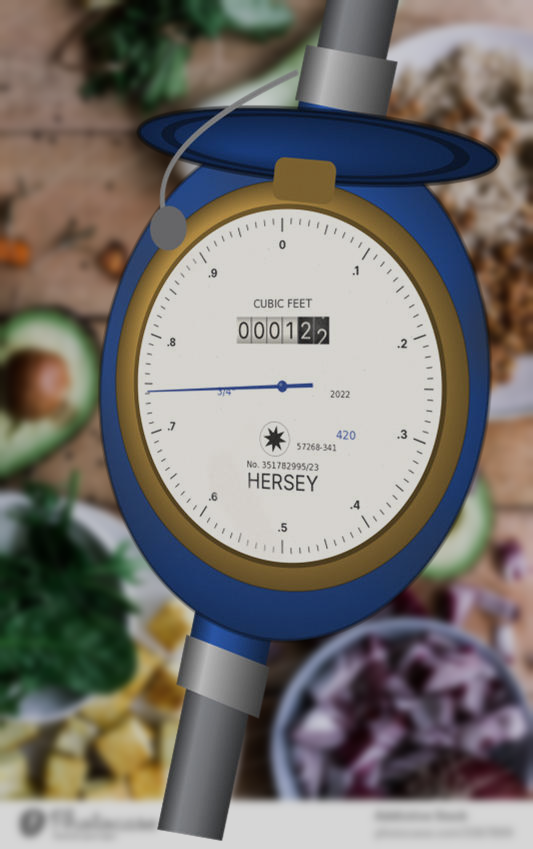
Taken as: 121.74 ft³
